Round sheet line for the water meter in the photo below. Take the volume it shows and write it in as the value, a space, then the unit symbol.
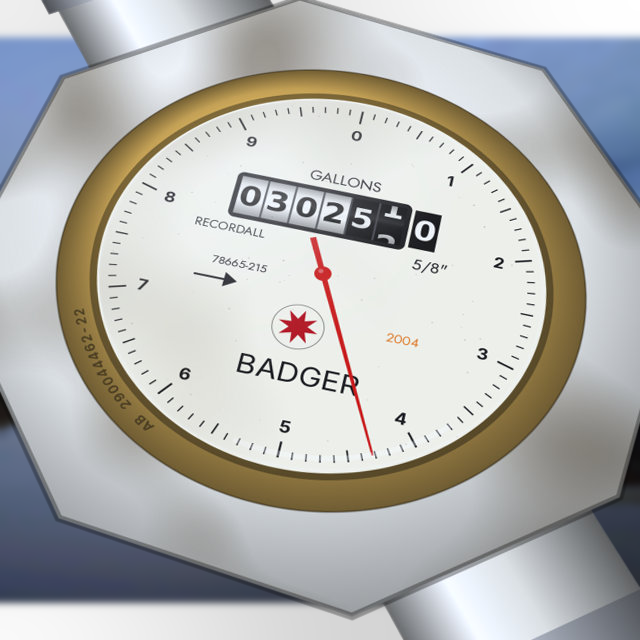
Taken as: 302514.3 gal
